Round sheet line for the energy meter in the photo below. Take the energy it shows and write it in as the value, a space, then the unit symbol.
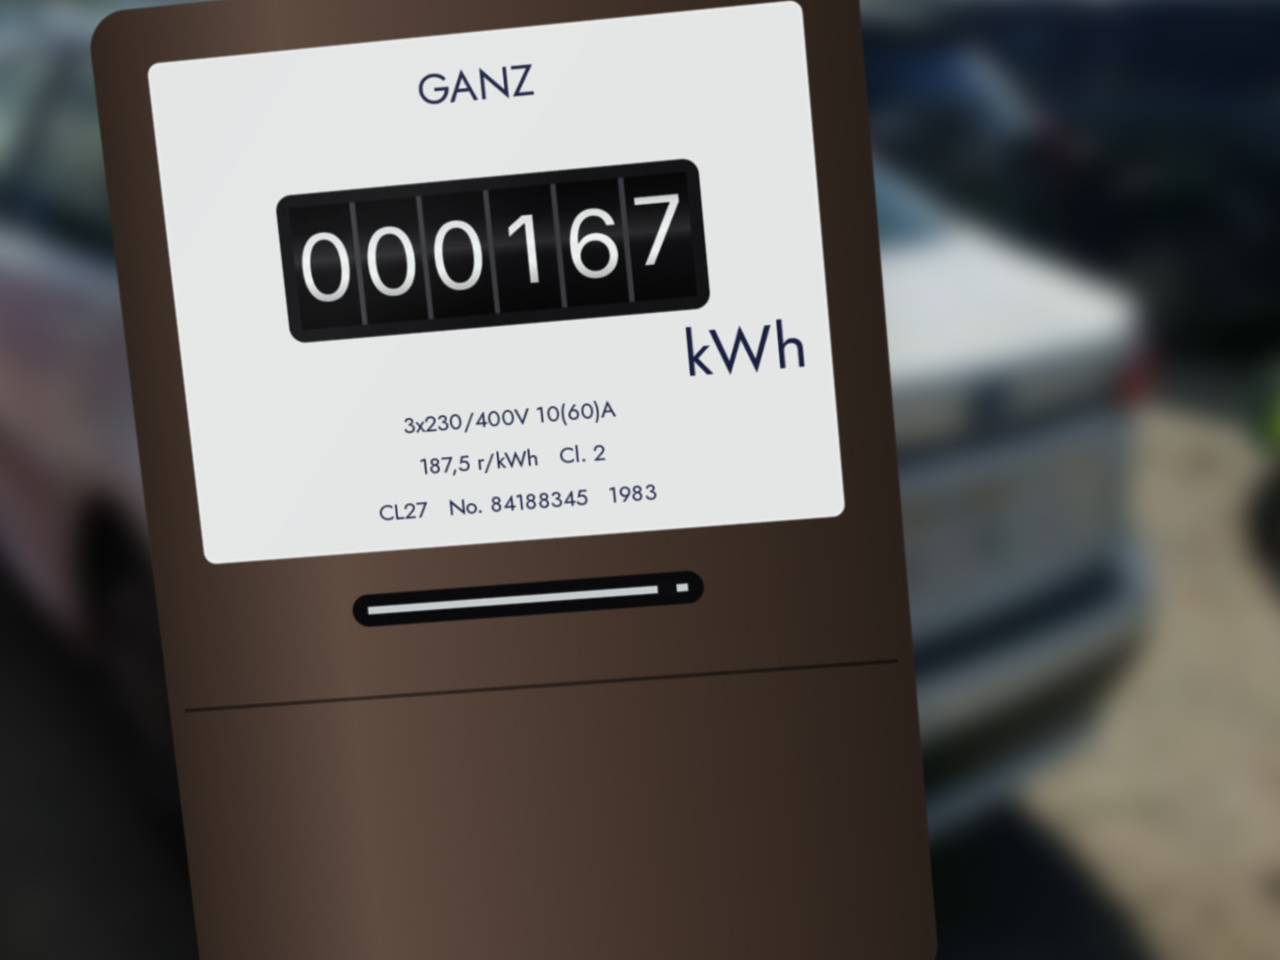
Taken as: 167 kWh
